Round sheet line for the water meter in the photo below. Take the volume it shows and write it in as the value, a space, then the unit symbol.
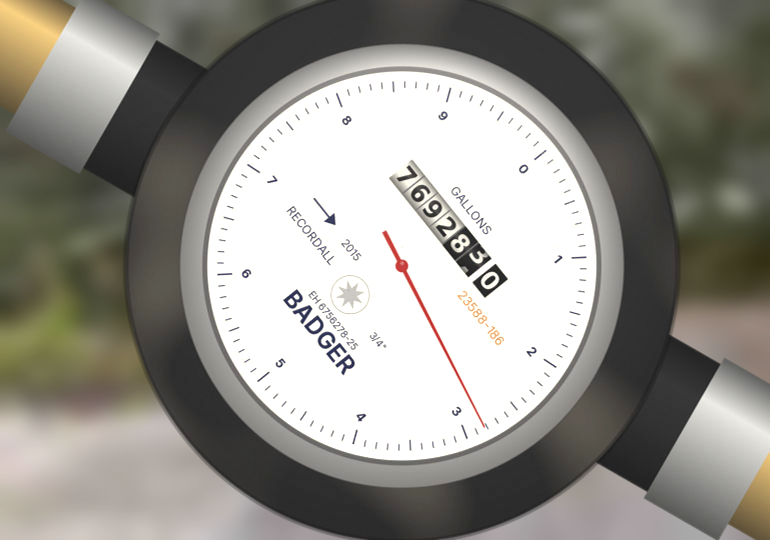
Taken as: 7692832.8 gal
